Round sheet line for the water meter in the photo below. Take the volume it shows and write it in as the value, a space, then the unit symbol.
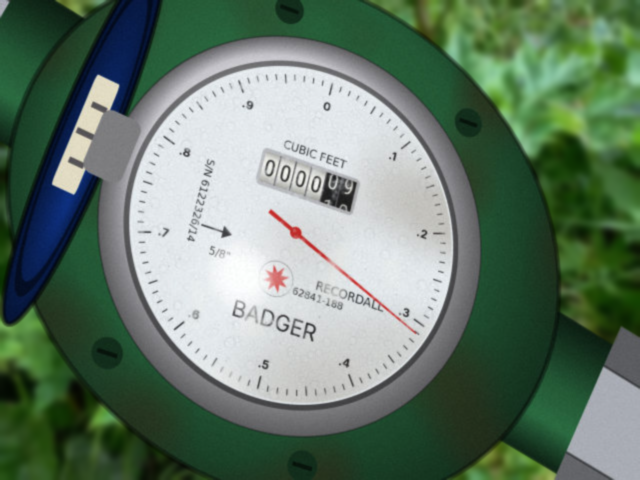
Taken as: 9.31 ft³
